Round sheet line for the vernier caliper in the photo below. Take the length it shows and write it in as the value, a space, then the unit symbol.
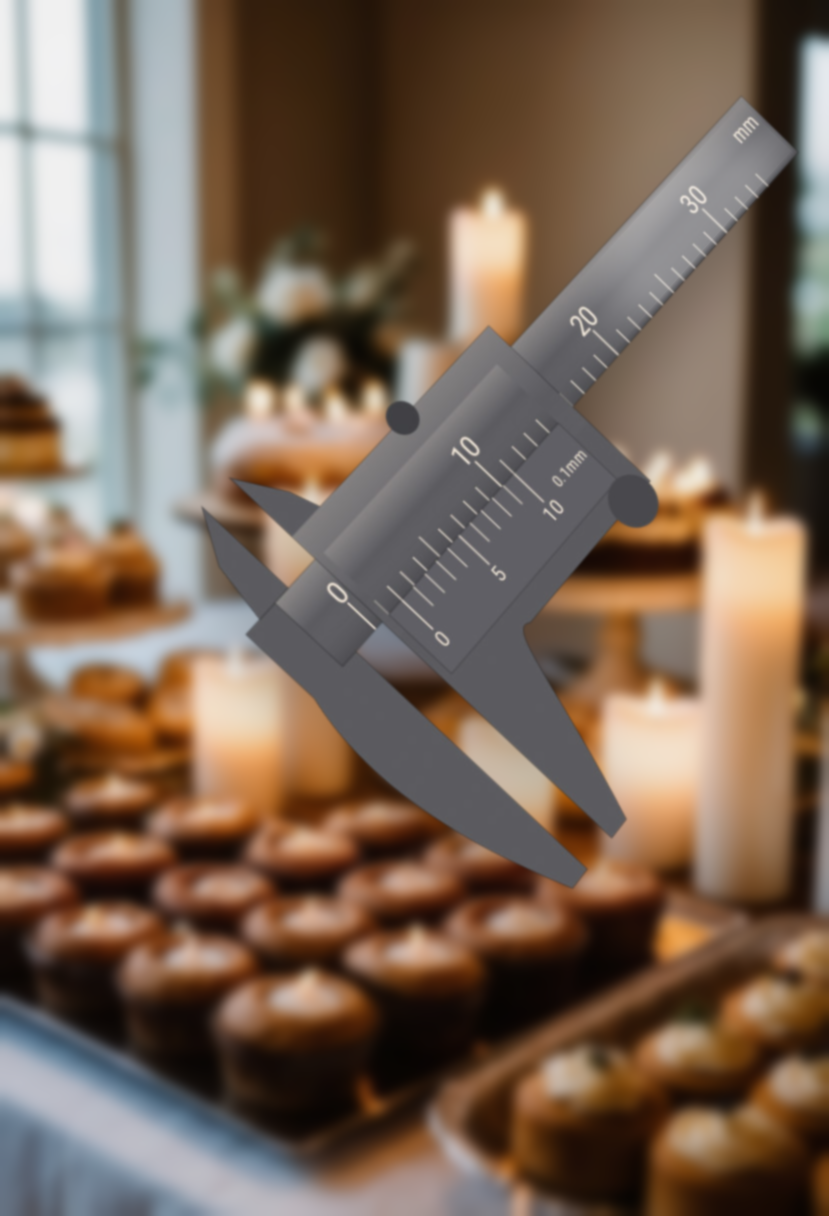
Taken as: 2.0 mm
